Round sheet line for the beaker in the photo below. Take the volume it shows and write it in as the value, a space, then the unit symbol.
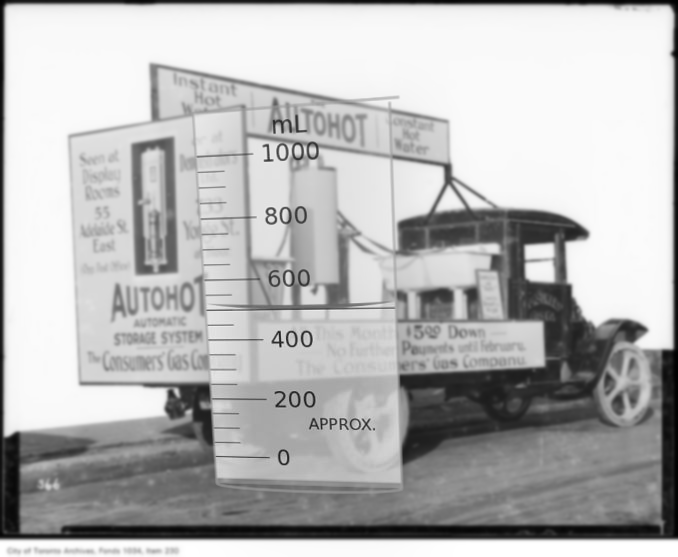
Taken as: 500 mL
